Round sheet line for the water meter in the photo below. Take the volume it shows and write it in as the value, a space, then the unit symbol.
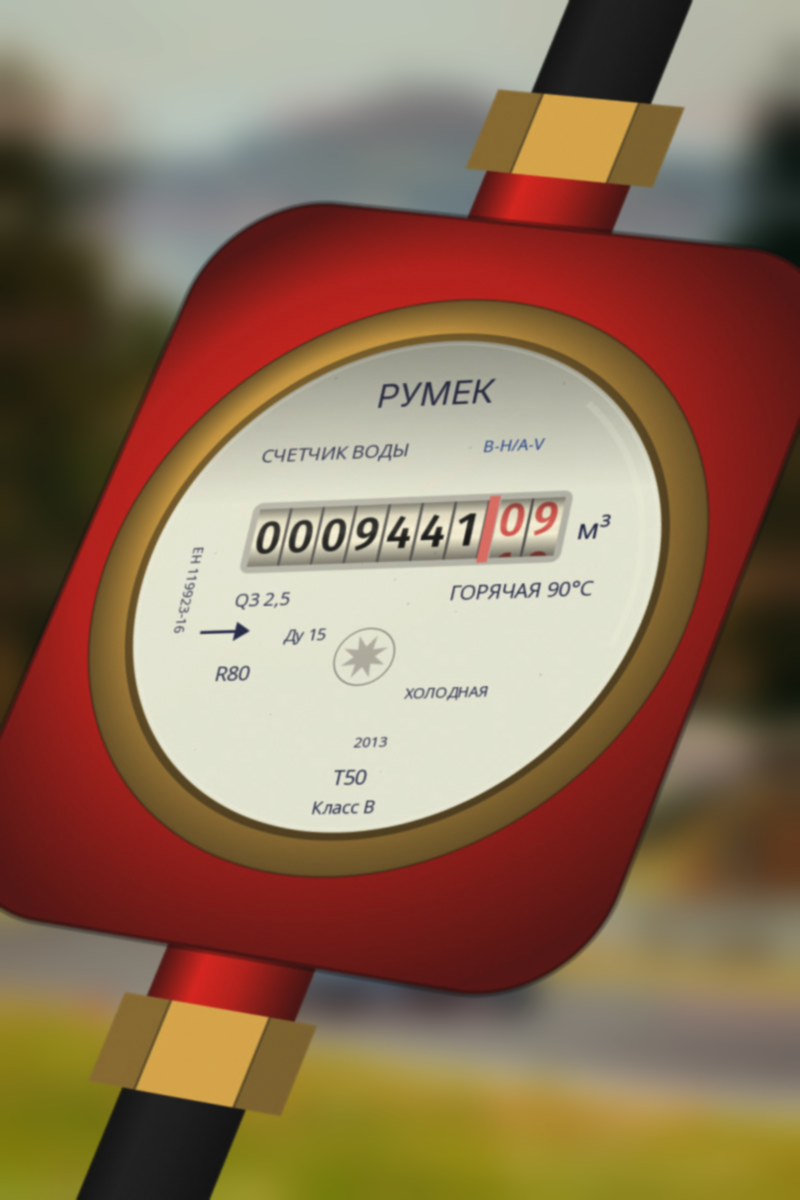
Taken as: 9441.09 m³
